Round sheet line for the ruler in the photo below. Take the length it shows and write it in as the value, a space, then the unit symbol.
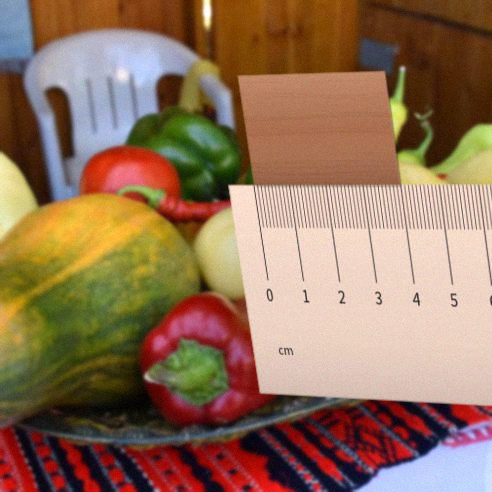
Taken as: 4 cm
